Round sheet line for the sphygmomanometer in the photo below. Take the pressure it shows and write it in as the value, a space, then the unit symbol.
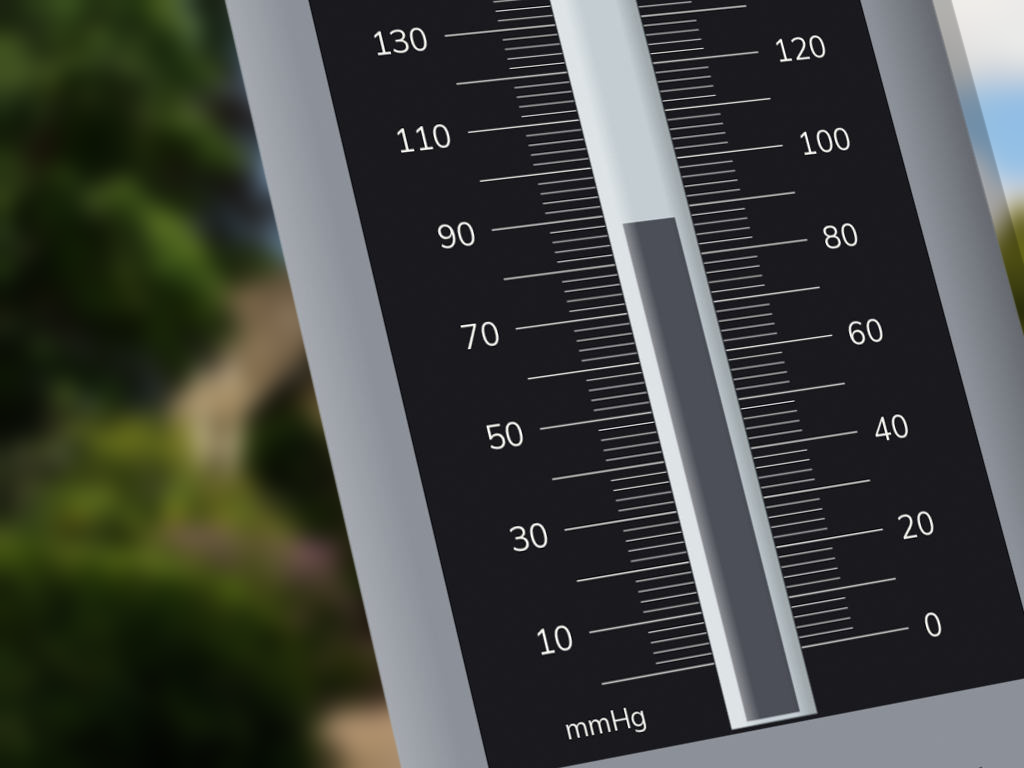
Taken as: 88 mmHg
